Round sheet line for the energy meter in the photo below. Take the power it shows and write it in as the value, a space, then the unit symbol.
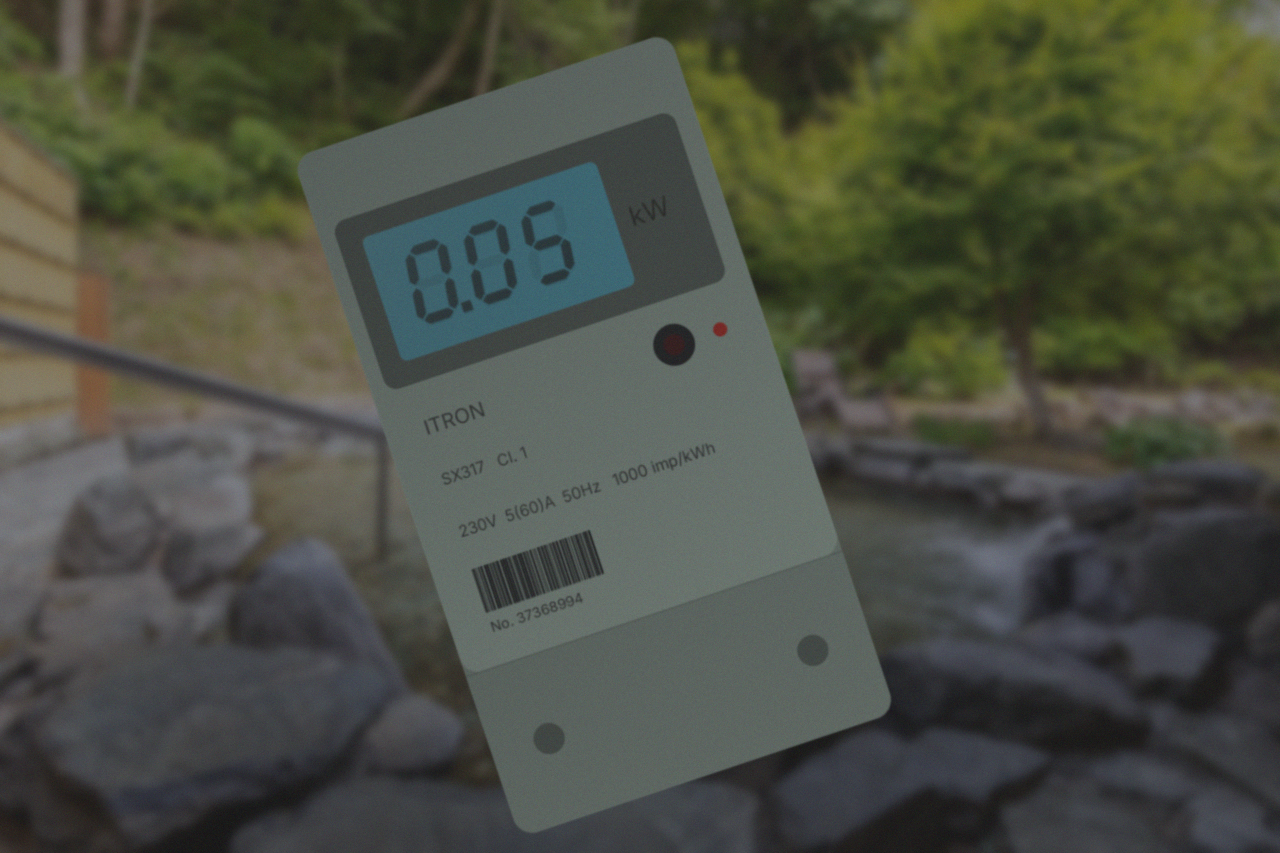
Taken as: 0.05 kW
